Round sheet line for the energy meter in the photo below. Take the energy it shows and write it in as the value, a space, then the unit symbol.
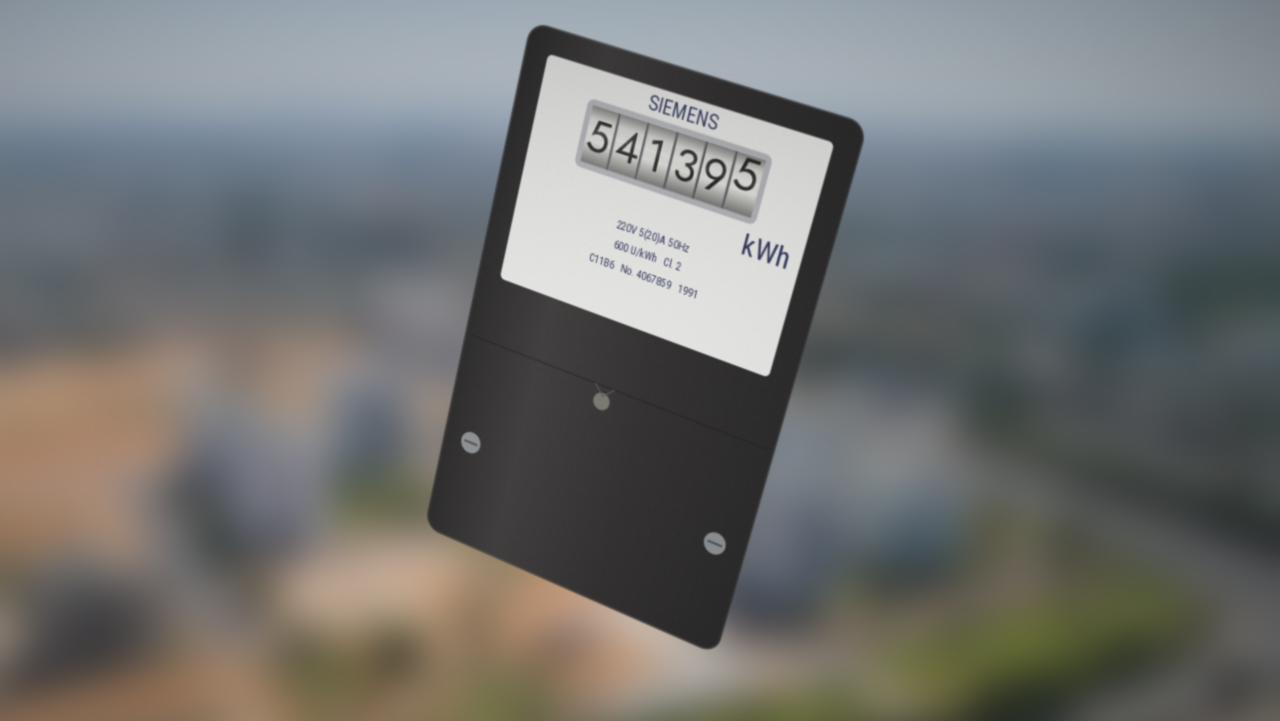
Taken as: 541395 kWh
